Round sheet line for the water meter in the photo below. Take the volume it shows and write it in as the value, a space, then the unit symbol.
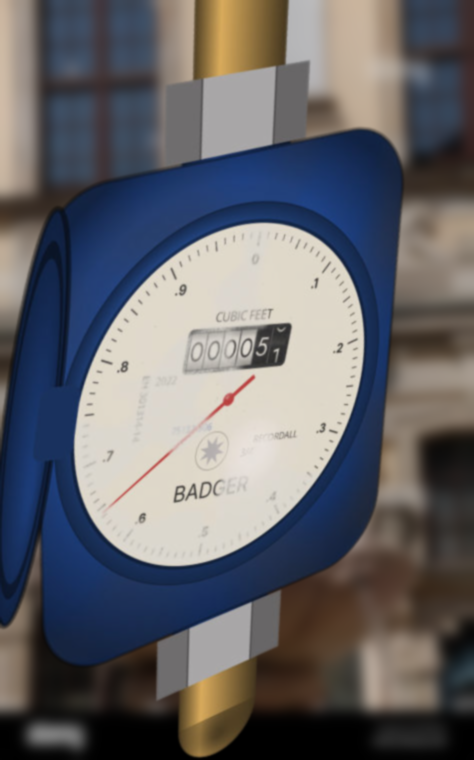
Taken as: 50.64 ft³
